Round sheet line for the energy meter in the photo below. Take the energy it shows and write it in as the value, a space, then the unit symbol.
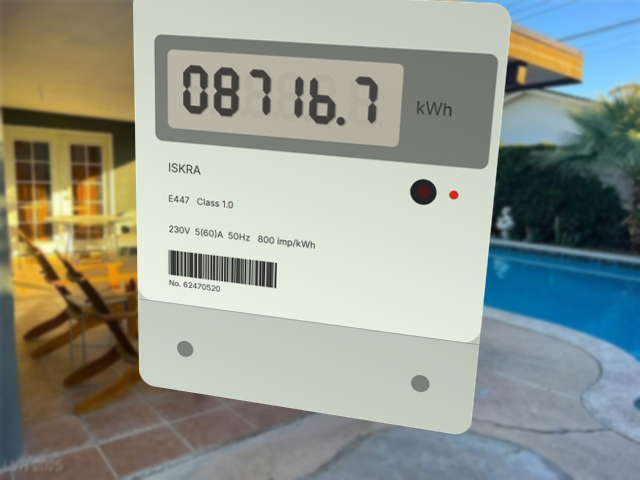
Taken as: 8716.7 kWh
